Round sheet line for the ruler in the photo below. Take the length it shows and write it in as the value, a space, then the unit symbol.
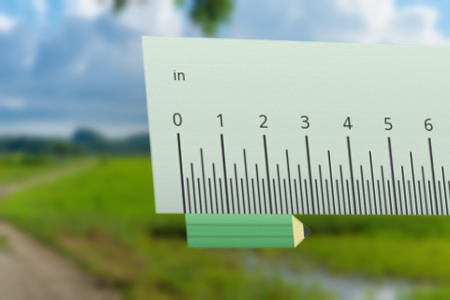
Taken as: 2.875 in
